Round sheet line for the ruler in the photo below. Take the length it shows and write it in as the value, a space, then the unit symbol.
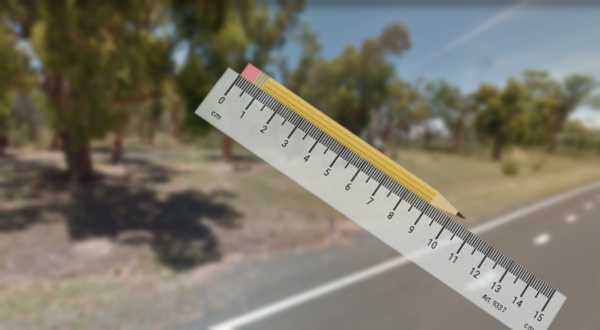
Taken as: 10.5 cm
